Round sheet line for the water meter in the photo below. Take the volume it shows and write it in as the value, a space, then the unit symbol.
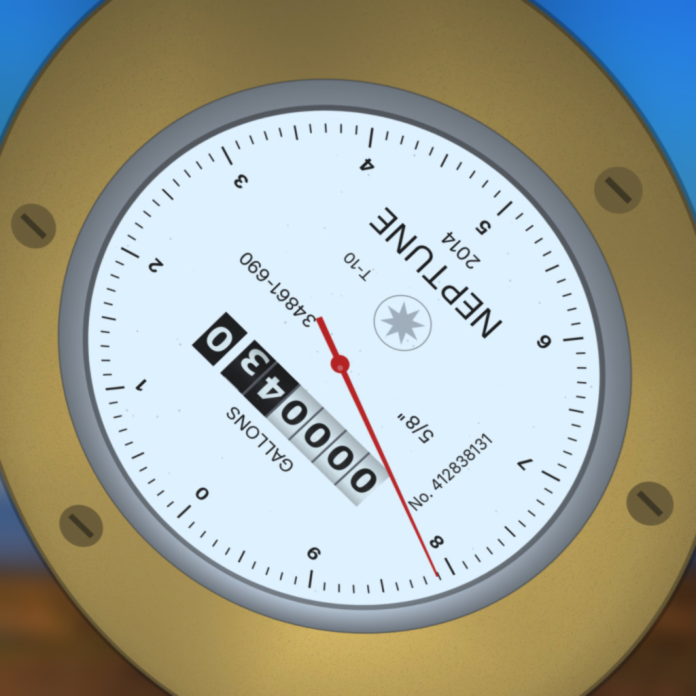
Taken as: 428.1 gal
